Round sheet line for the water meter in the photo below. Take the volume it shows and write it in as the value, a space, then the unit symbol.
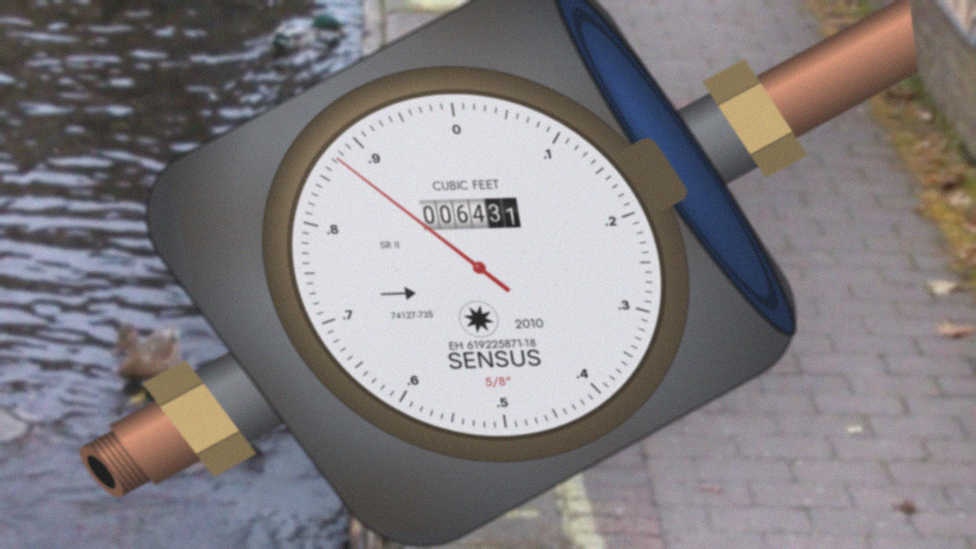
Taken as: 6430.87 ft³
